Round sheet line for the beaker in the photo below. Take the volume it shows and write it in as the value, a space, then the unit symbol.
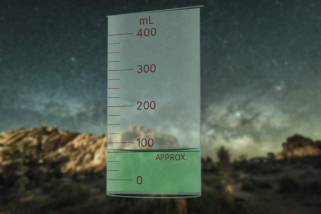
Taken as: 75 mL
